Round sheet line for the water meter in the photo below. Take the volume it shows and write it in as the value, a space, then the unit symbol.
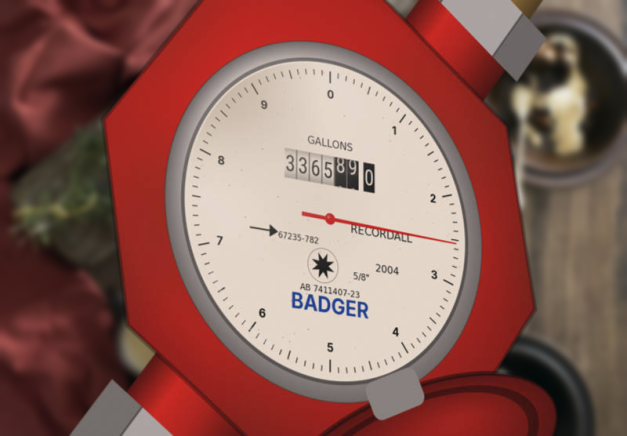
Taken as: 3365892.5 gal
